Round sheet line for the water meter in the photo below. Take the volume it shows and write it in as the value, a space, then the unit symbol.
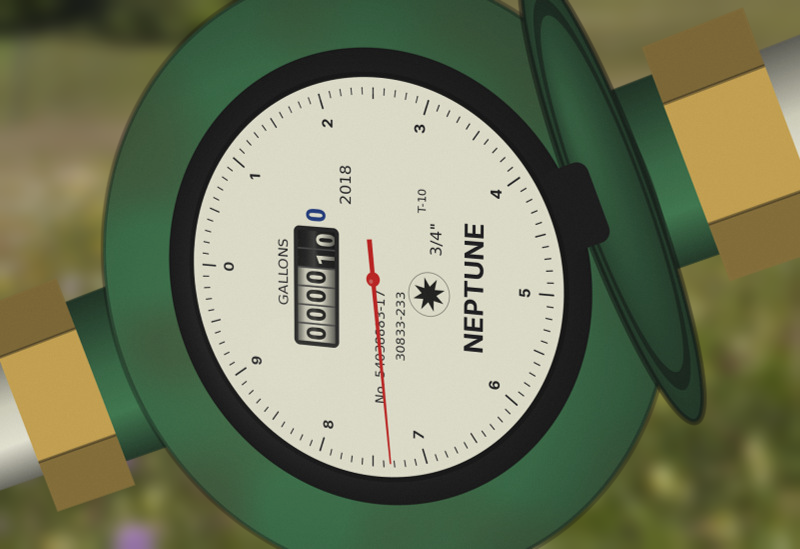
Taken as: 97.3 gal
